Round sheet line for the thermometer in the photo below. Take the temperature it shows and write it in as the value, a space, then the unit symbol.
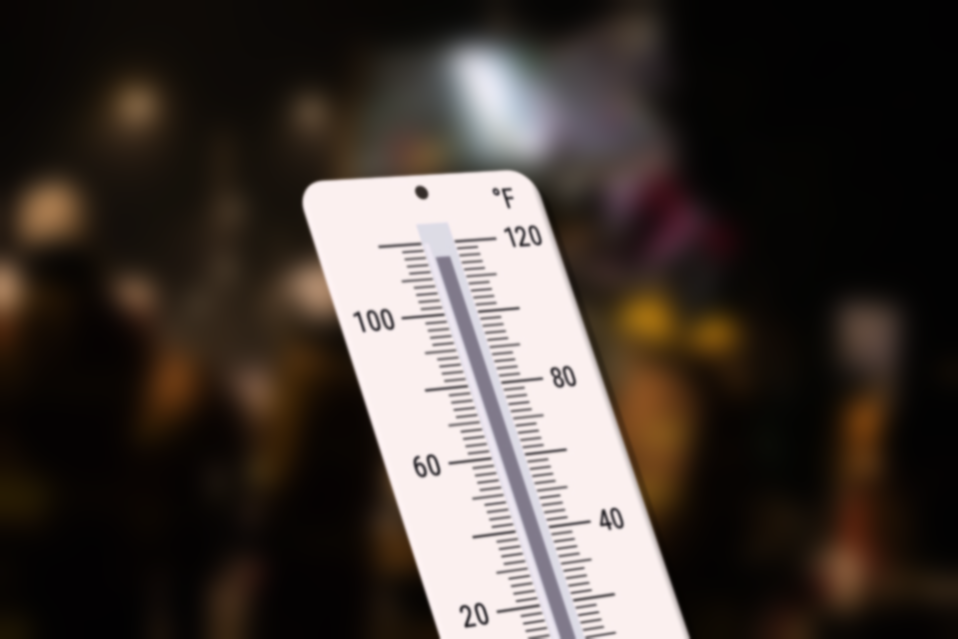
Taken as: 116 °F
